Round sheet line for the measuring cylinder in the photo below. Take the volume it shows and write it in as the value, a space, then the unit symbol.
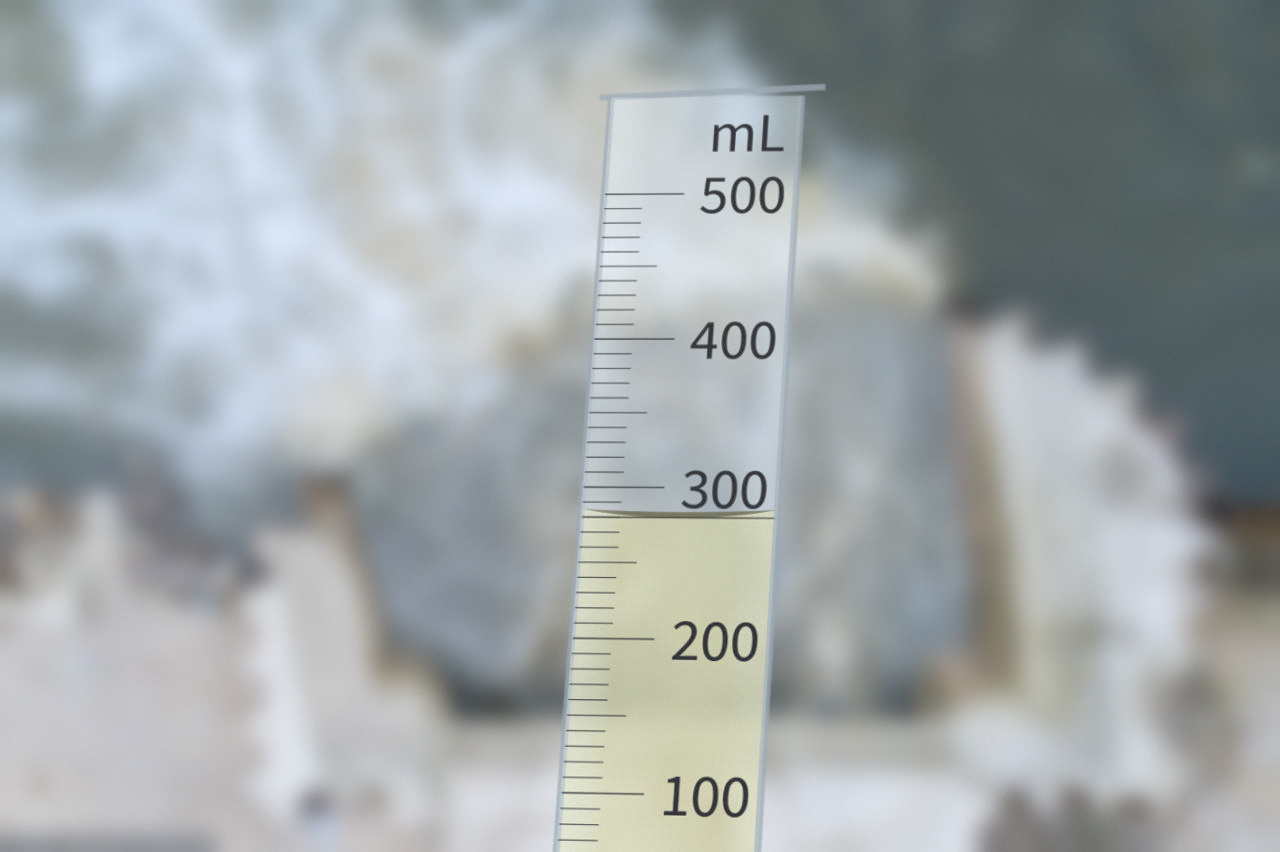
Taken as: 280 mL
